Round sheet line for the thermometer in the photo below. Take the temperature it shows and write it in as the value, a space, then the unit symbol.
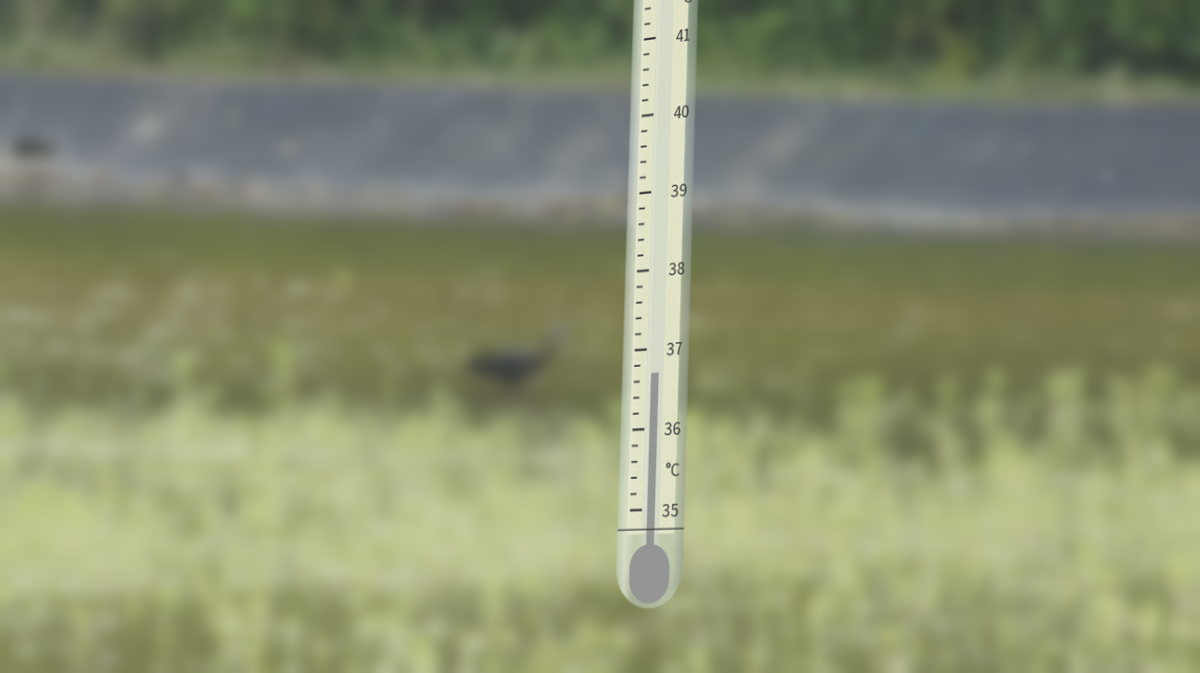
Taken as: 36.7 °C
